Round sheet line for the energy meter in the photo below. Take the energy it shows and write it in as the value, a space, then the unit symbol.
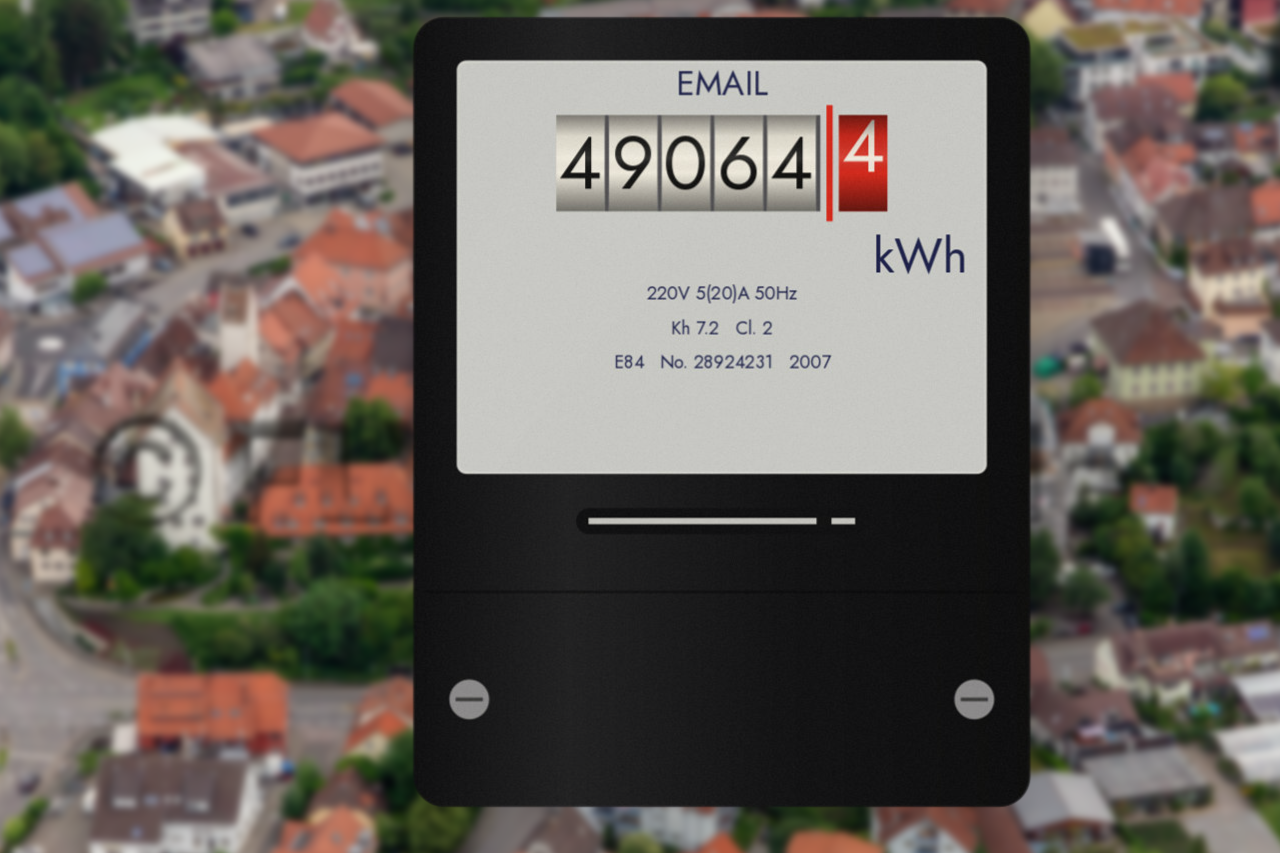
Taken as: 49064.4 kWh
